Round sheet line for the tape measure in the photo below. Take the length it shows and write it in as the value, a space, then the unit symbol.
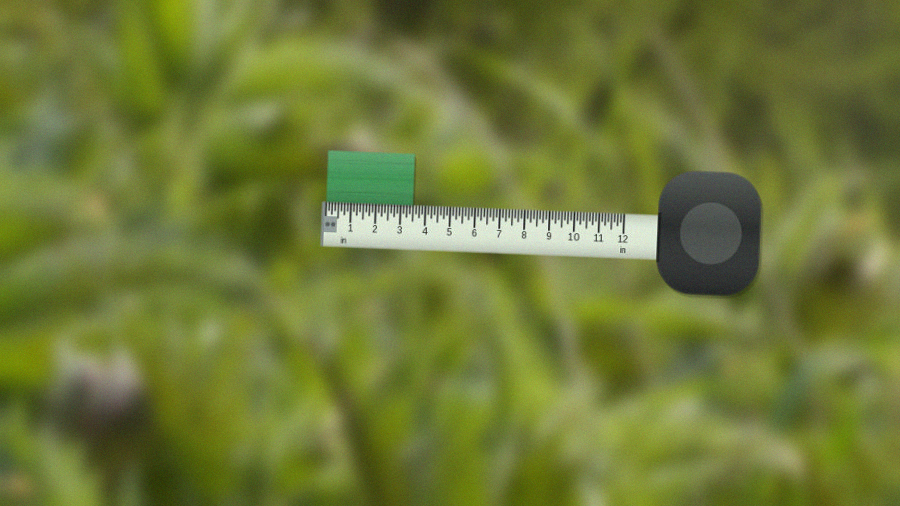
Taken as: 3.5 in
